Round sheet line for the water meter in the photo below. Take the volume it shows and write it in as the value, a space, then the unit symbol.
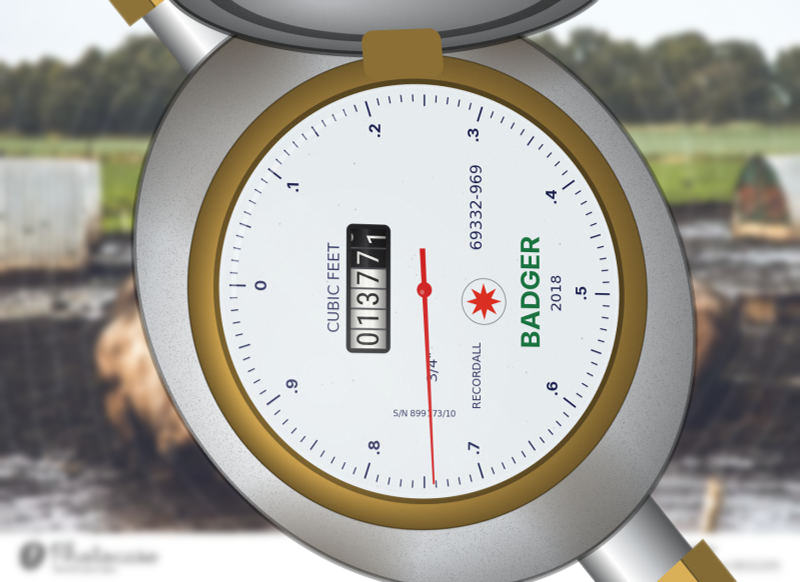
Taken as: 13770.74 ft³
